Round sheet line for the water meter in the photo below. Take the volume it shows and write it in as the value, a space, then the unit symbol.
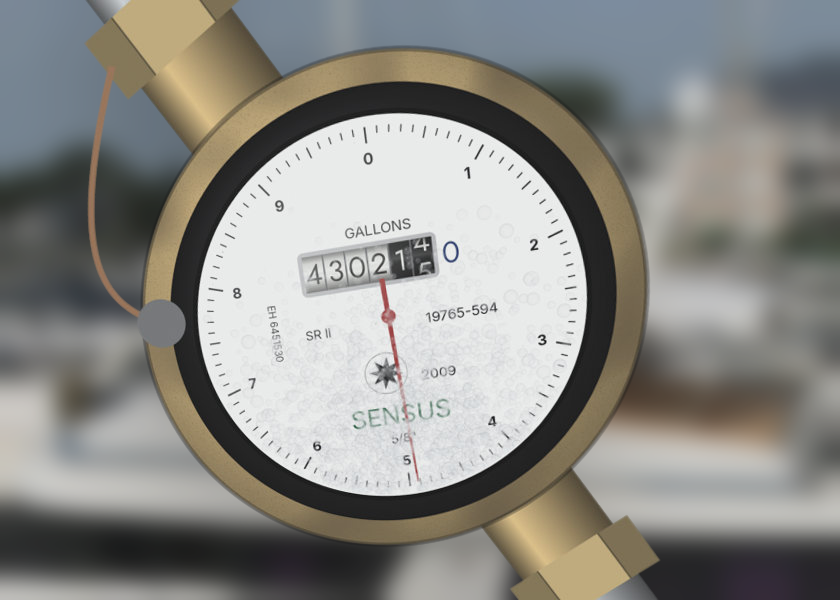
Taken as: 4302144.9 gal
